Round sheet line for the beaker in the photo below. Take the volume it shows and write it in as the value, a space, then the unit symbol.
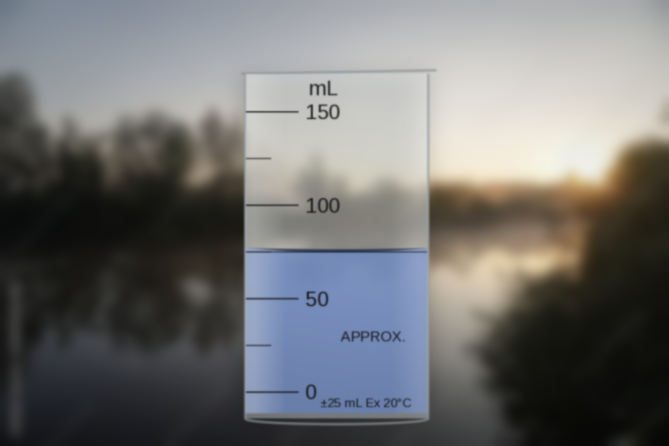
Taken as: 75 mL
